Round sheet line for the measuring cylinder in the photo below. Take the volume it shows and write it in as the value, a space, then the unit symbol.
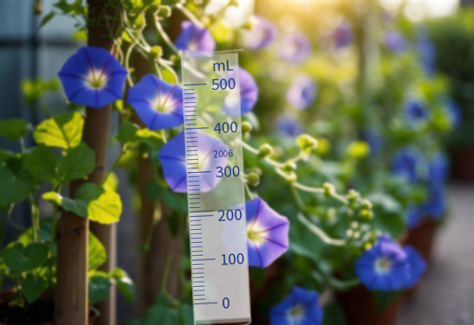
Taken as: 210 mL
